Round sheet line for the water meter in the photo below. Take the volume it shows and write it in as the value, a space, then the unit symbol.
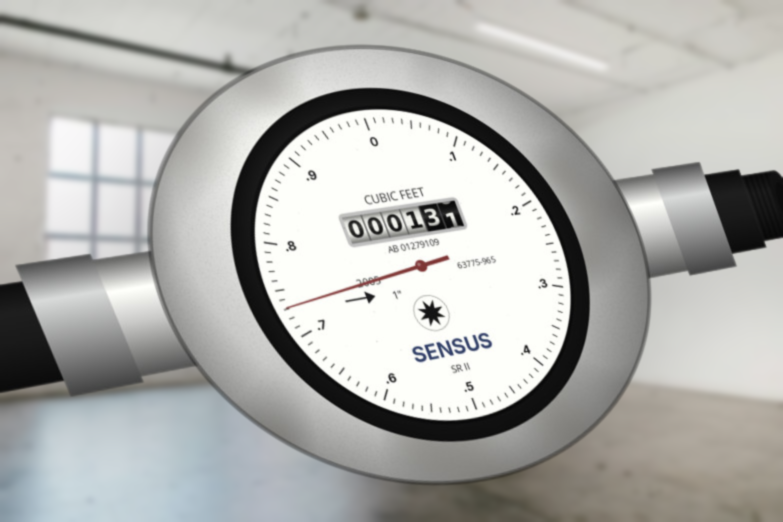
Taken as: 130.73 ft³
